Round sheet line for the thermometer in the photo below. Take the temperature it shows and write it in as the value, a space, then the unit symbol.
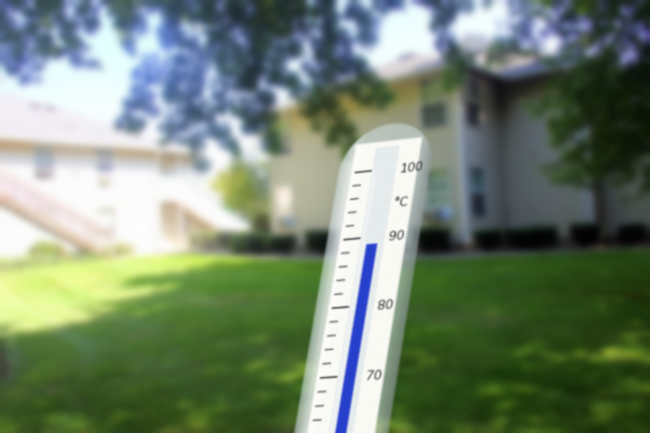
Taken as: 89 °C
